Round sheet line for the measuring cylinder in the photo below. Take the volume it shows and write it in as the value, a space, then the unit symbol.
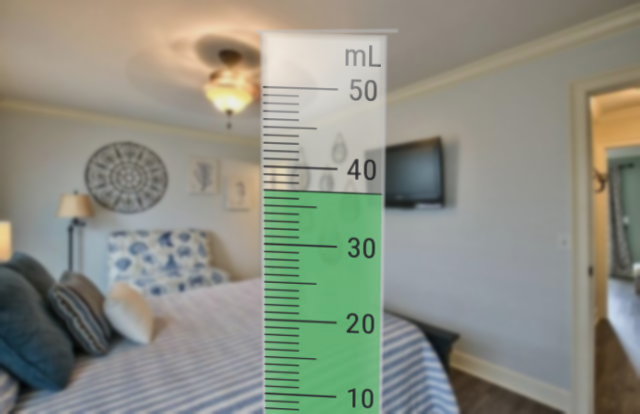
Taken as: 37 mL
